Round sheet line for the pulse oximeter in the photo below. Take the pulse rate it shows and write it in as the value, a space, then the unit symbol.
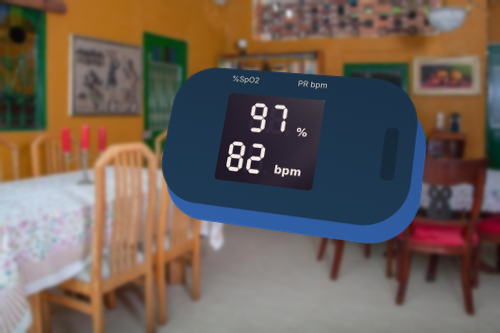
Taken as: 82 bpm
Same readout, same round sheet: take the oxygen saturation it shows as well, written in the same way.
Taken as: 97 %
